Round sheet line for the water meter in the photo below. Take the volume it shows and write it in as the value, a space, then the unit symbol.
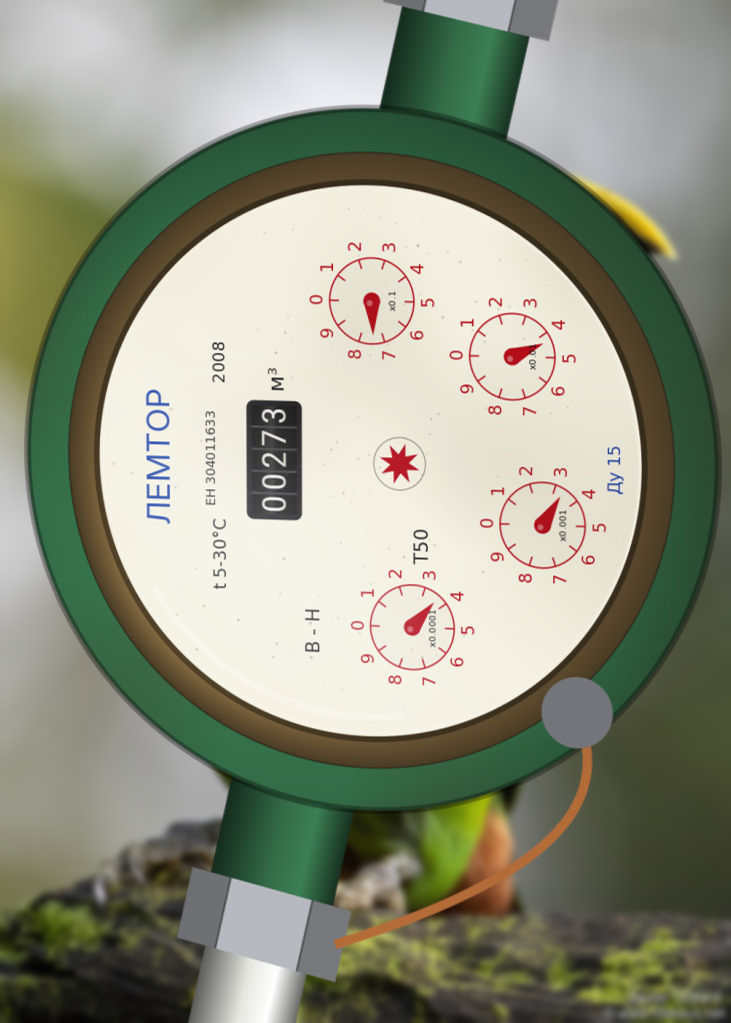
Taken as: 273.7433 m³
